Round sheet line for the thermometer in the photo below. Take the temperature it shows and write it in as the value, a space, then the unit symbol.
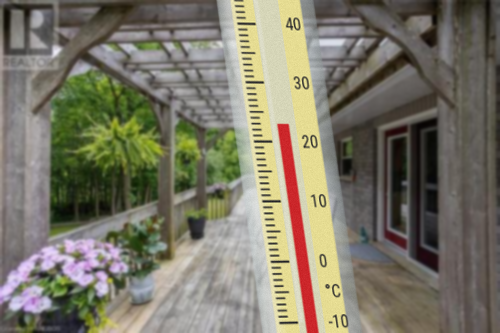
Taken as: 23 °C
